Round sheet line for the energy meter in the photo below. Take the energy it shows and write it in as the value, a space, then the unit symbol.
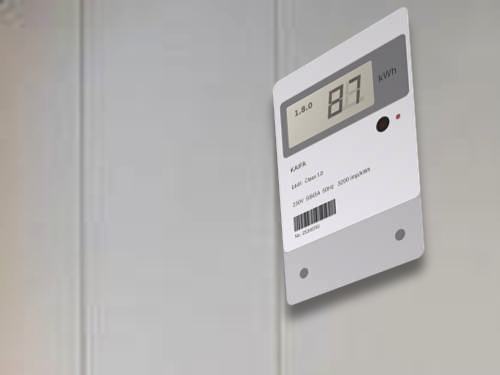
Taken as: 87 kWh
